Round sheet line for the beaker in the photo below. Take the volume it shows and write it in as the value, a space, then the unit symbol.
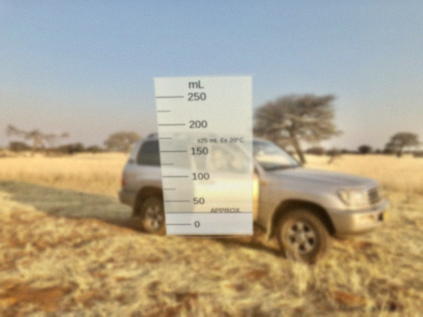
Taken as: 25 mL
